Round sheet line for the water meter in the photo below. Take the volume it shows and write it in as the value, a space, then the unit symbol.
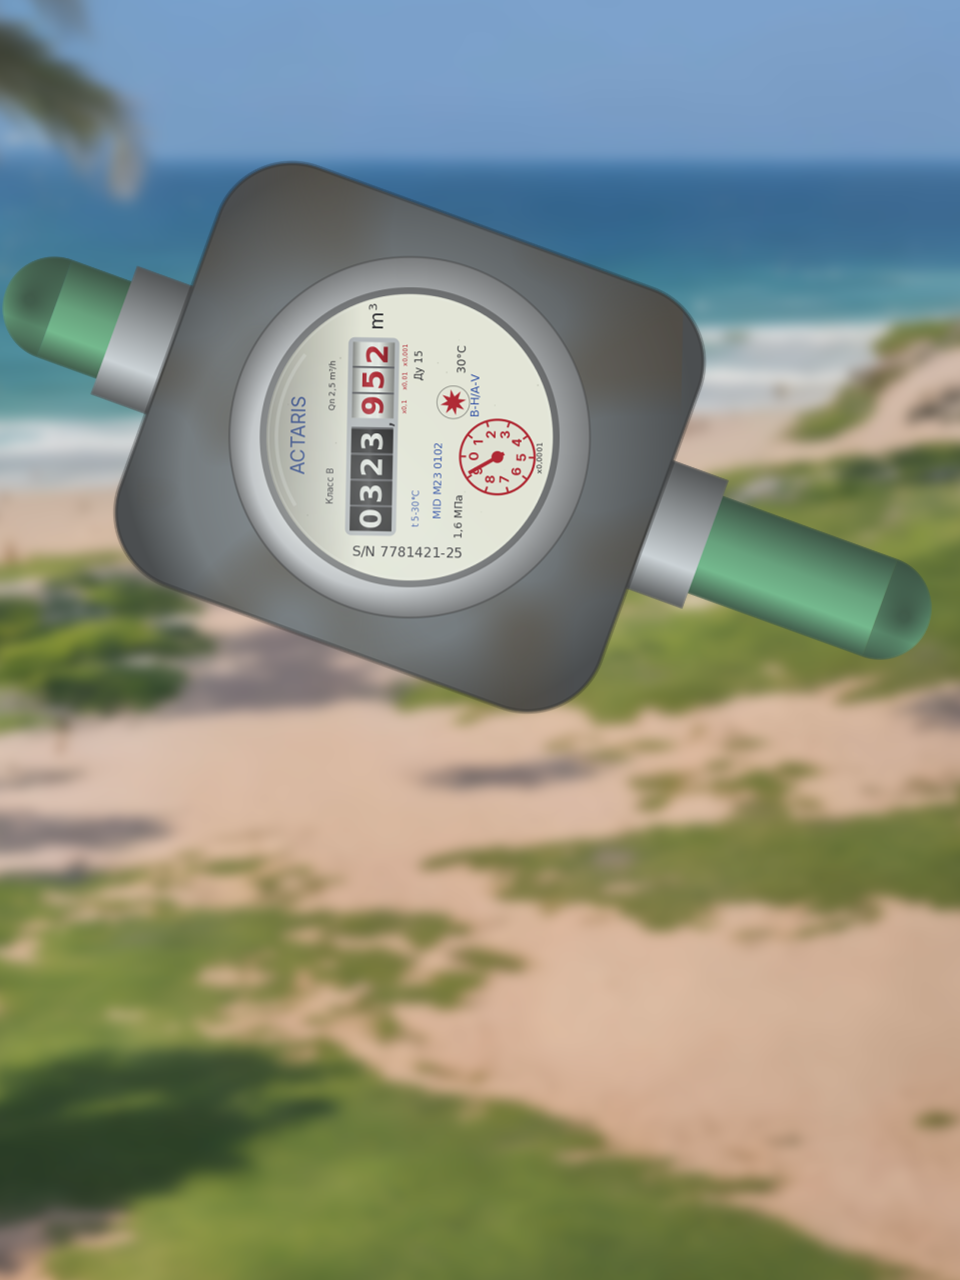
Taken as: 323.9519 m³
